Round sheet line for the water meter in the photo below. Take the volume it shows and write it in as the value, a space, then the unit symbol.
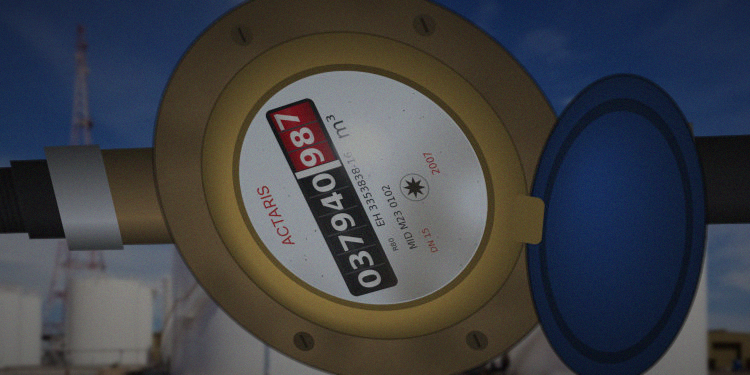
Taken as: 37940.987 m³
